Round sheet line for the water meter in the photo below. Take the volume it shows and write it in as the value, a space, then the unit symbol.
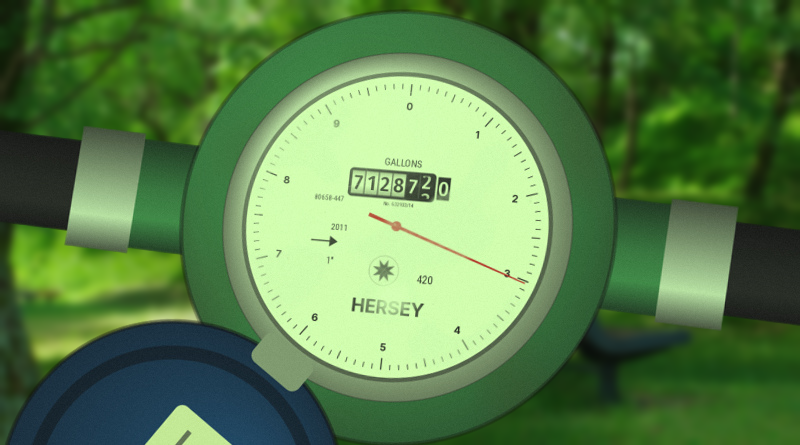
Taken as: 7128723.0 gal
